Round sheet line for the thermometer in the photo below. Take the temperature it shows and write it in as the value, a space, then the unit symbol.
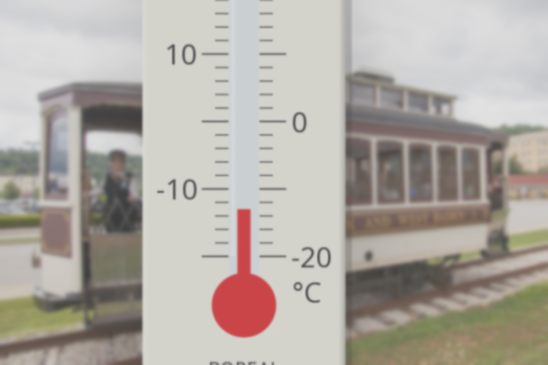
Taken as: -13 °C
